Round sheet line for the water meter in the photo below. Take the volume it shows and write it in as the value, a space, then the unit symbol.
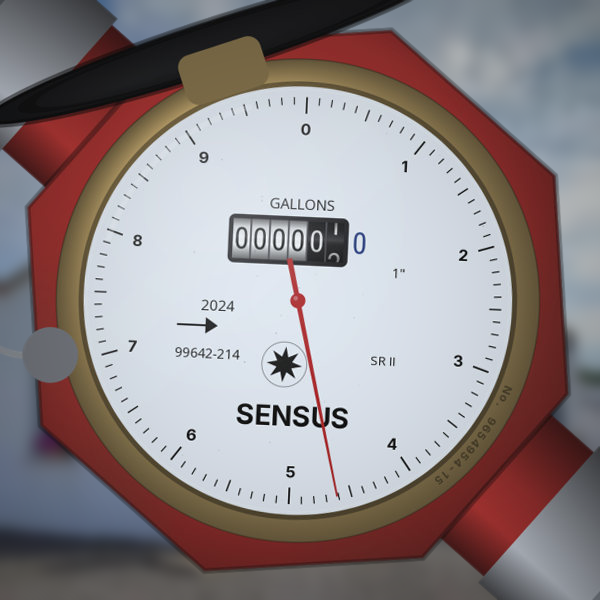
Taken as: 14.6 gal
